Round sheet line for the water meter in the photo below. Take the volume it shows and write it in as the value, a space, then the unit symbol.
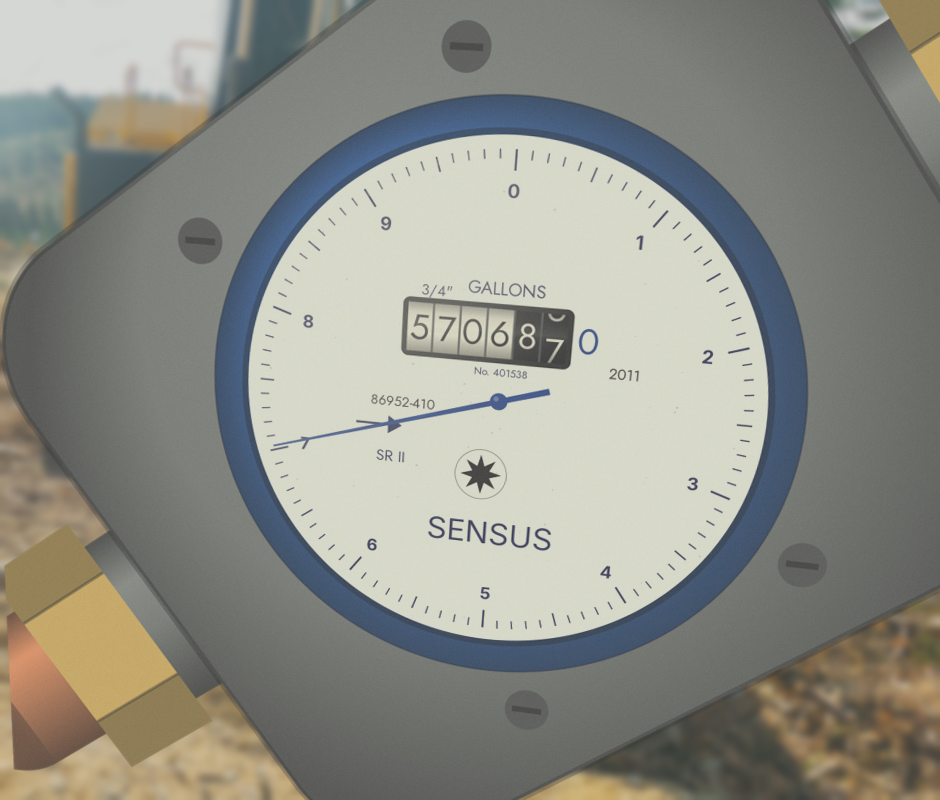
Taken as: 5706867.0 gal
